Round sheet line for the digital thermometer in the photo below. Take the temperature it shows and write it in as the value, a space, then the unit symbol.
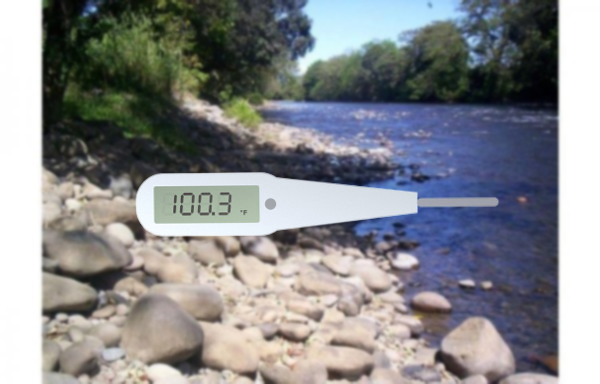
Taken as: 100.3 °F
